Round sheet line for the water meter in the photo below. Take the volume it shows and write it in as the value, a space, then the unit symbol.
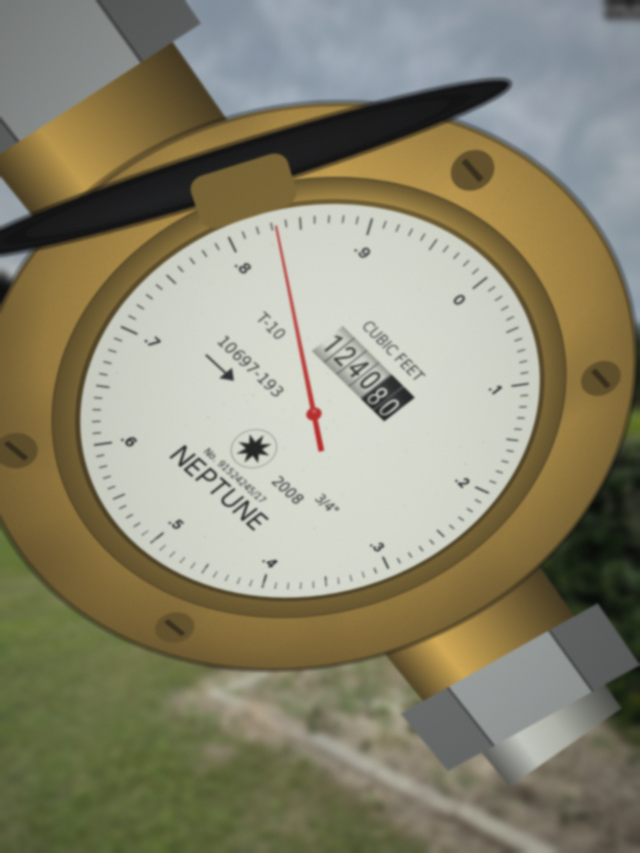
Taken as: 124079.83 ft³
